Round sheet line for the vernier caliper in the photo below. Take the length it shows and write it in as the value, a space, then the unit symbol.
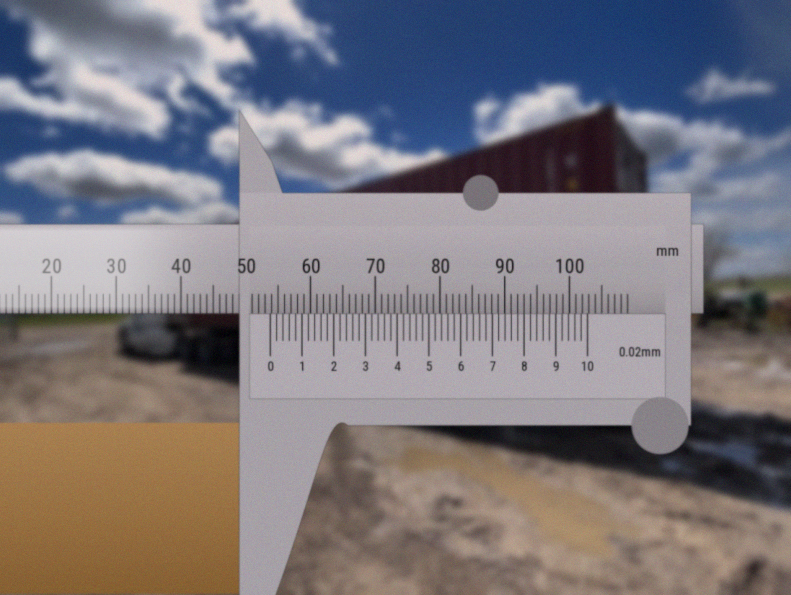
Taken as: 53.8 mm
